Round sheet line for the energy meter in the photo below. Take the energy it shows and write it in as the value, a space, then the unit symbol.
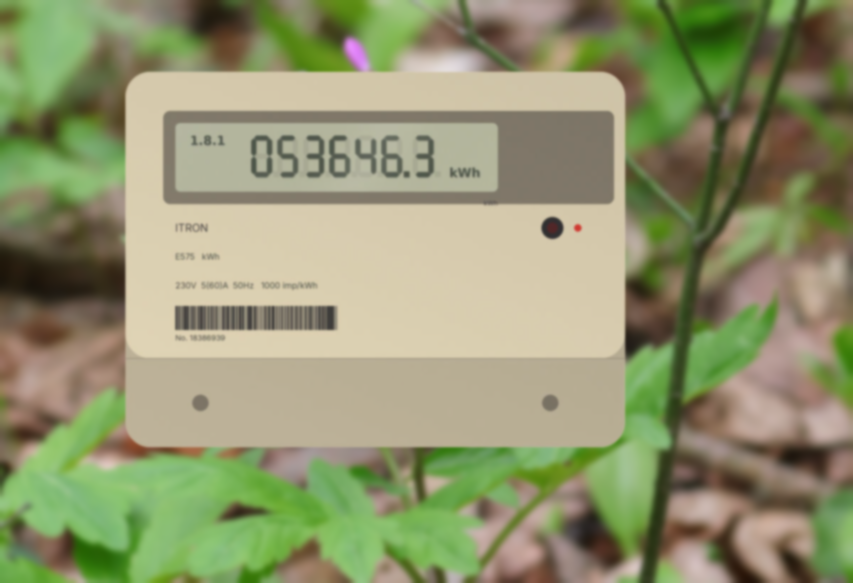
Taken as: 53646.3 kWh
